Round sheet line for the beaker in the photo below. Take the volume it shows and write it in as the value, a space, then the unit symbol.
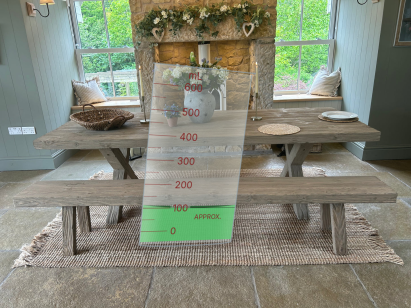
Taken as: 100 mL
